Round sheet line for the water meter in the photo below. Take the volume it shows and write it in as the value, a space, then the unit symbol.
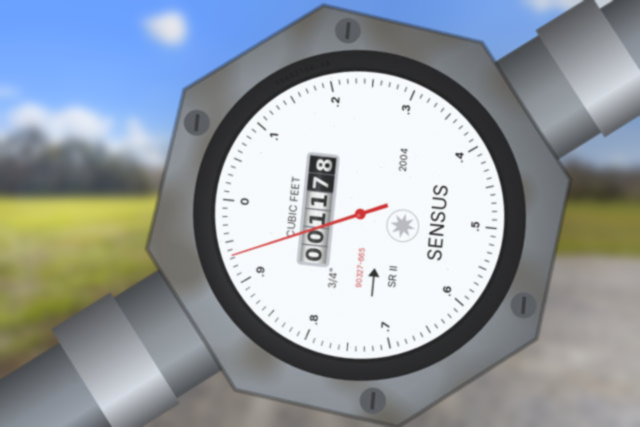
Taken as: 1177.93 ft³
